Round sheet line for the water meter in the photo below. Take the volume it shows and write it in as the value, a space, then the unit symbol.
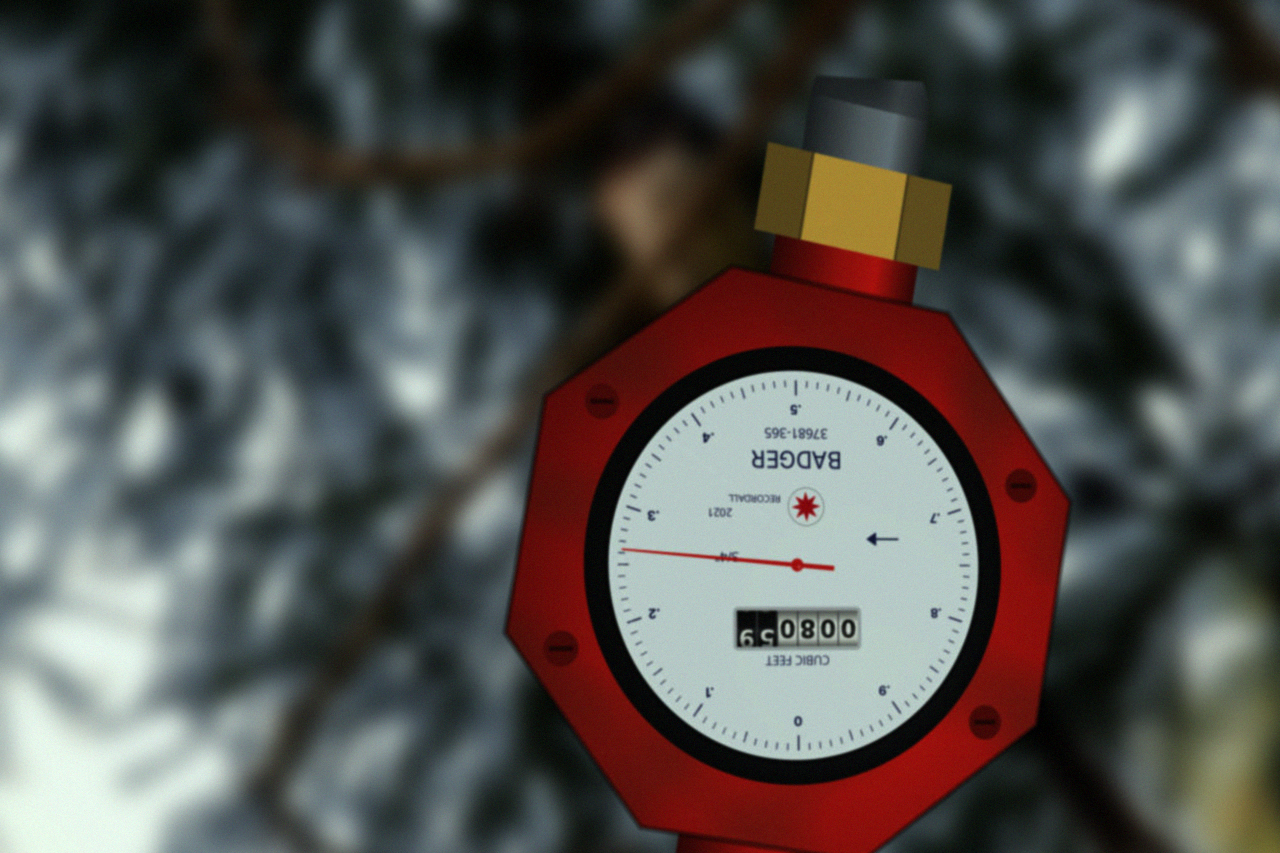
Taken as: 8059.26 ft³
